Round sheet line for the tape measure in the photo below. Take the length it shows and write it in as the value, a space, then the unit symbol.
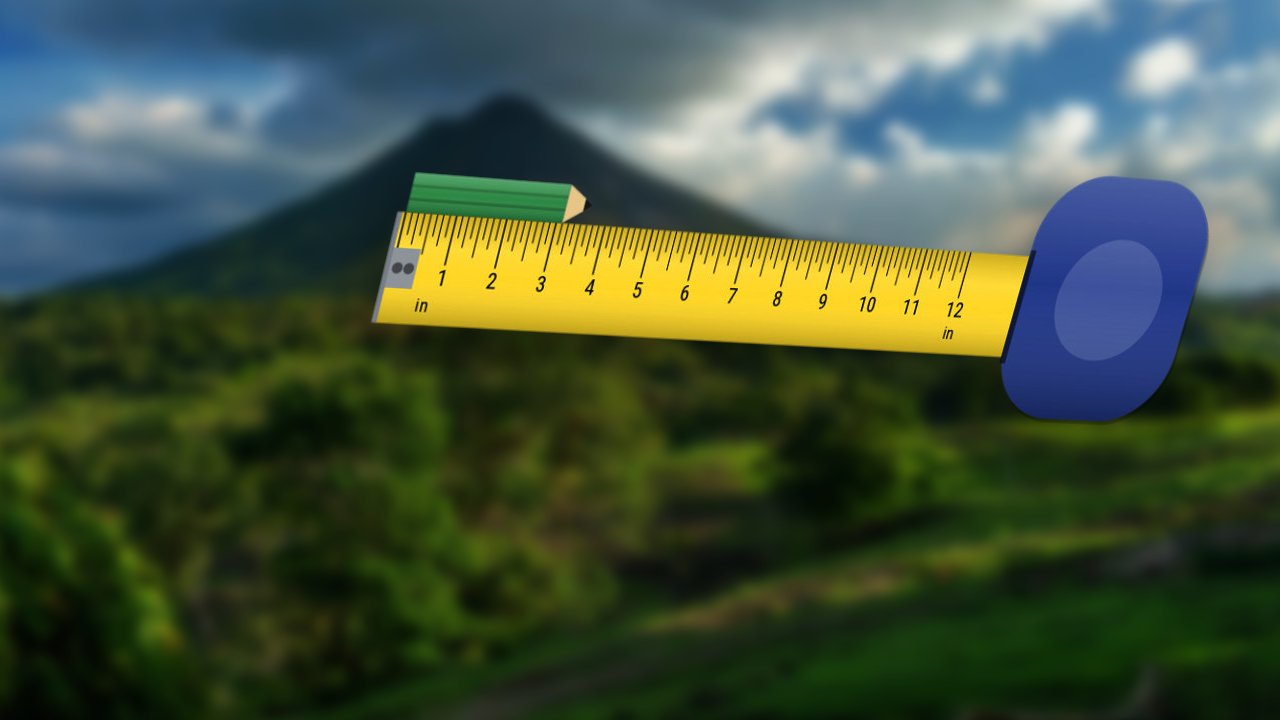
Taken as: 3.625 in
